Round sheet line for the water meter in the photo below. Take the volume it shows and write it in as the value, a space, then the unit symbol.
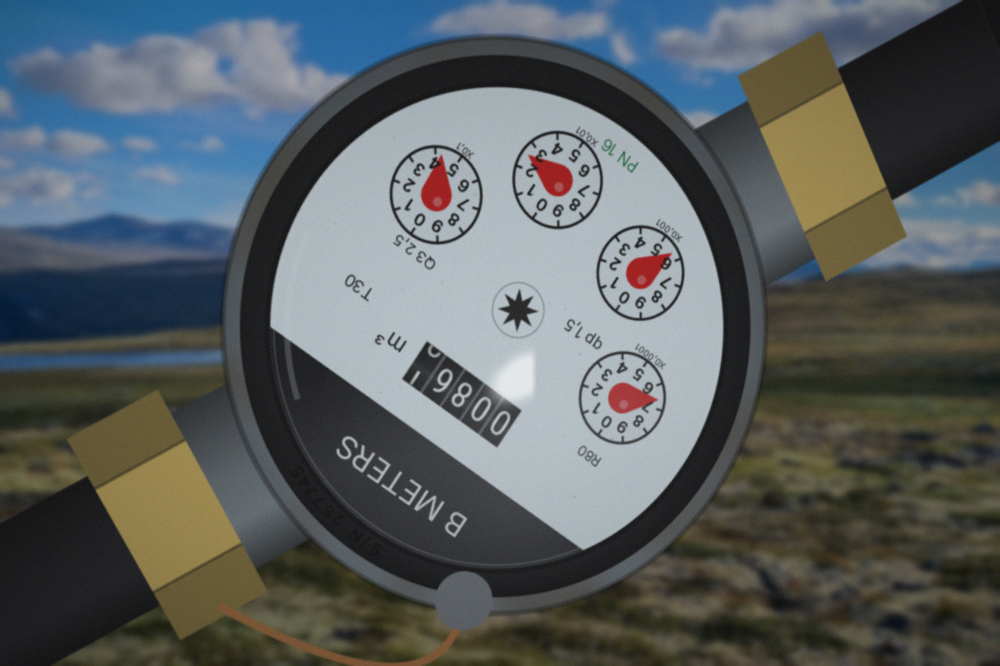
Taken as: 861.4256 m³
